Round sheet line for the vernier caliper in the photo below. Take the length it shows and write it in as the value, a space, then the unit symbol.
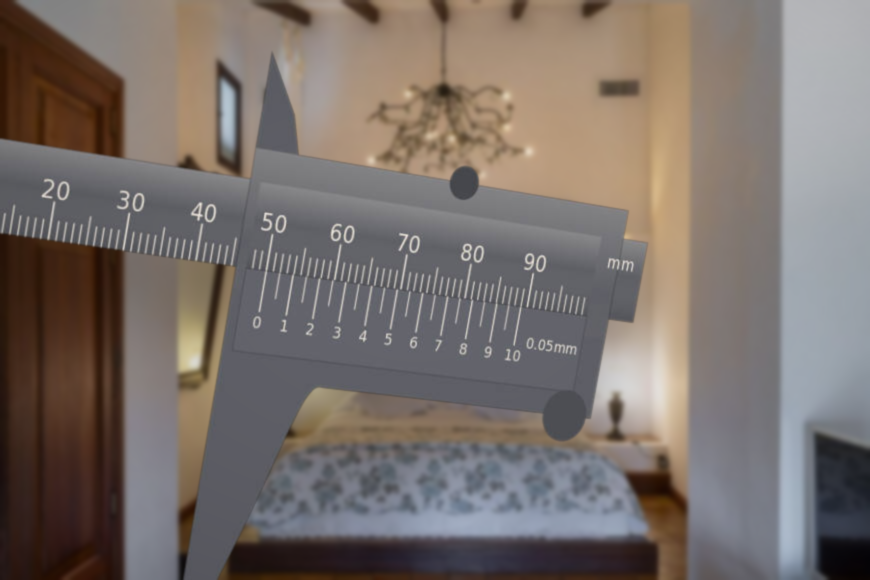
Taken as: 50.0 mm
